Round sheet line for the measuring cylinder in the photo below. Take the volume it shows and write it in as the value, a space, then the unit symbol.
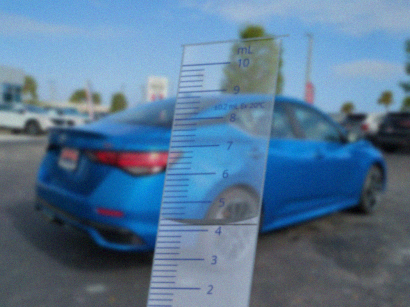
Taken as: 4.2 mL
